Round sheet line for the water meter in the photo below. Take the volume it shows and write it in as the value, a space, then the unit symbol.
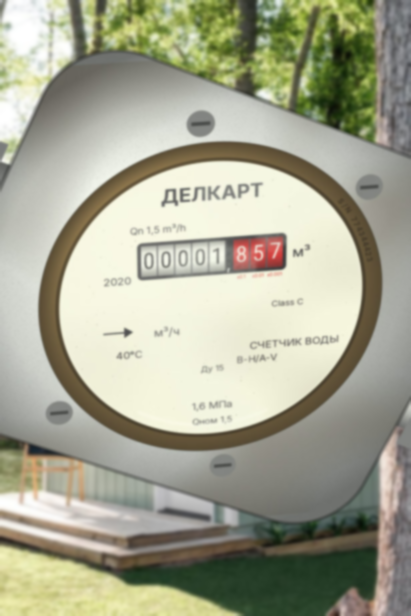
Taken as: 1.857 m³
